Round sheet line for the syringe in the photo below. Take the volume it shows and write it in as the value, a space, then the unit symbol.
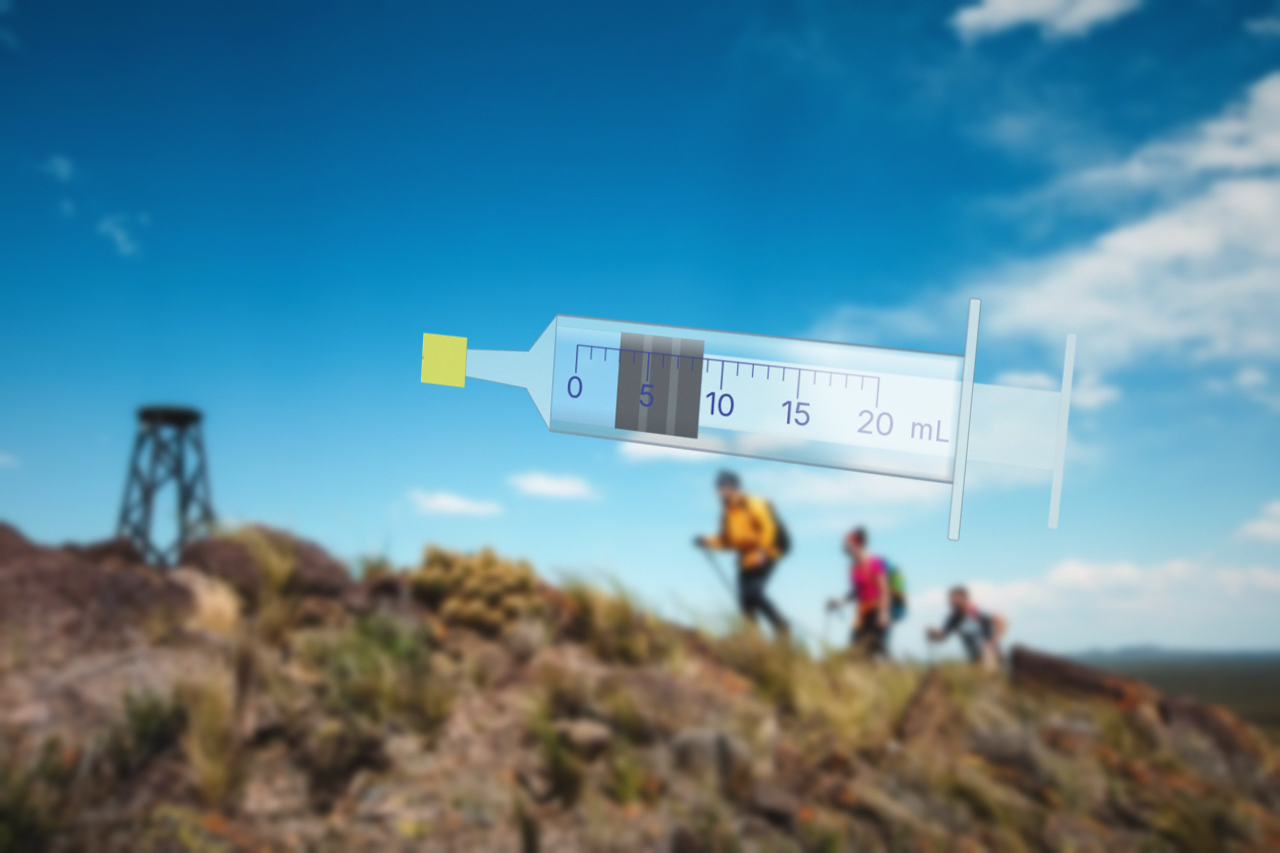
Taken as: 3 mL
